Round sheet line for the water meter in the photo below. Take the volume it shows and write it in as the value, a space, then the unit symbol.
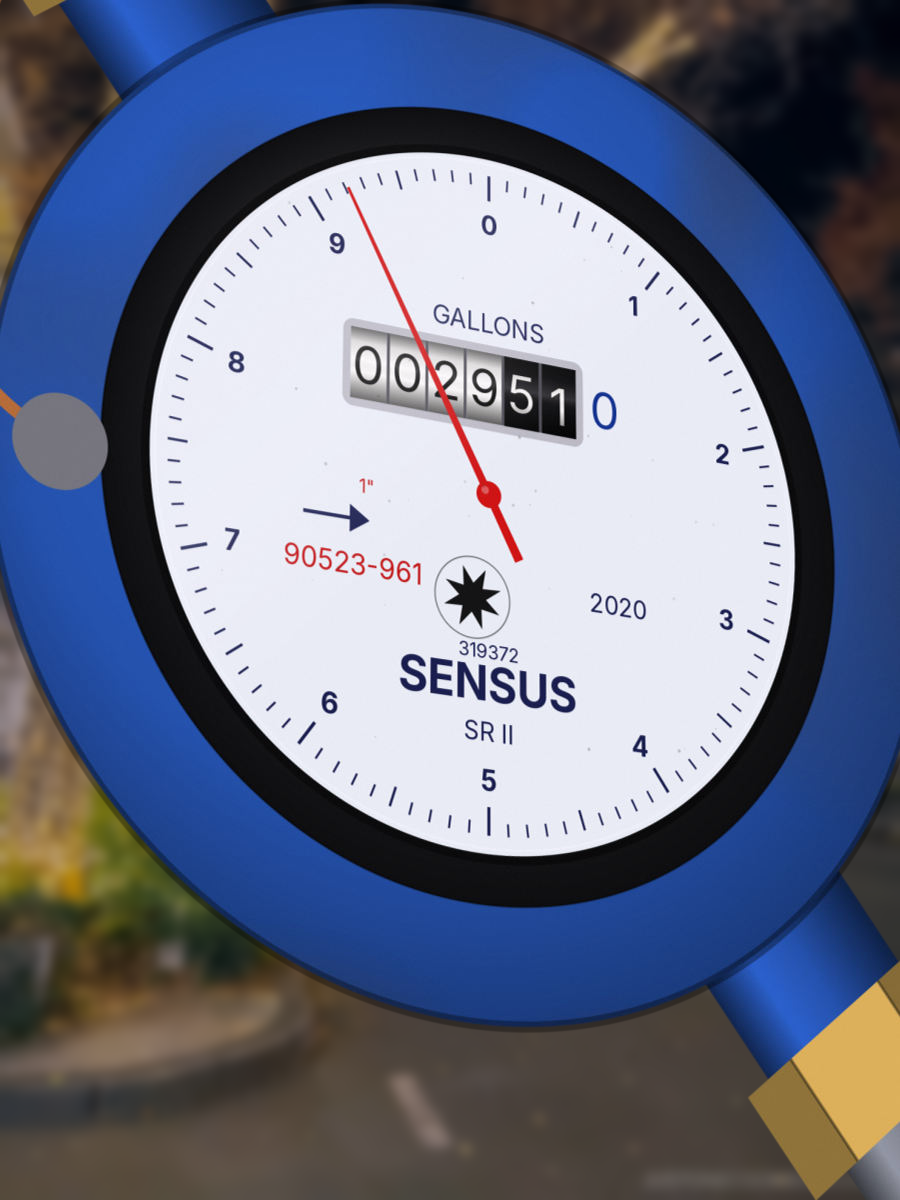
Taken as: 29509.2 gal
